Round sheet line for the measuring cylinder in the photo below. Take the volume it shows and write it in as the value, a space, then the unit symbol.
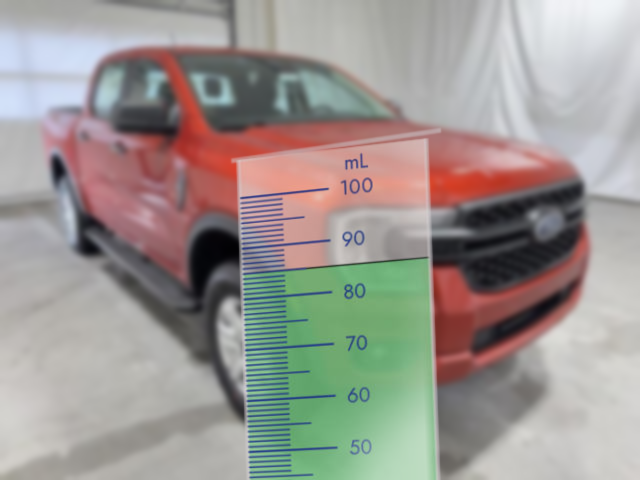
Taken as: 85 mL
